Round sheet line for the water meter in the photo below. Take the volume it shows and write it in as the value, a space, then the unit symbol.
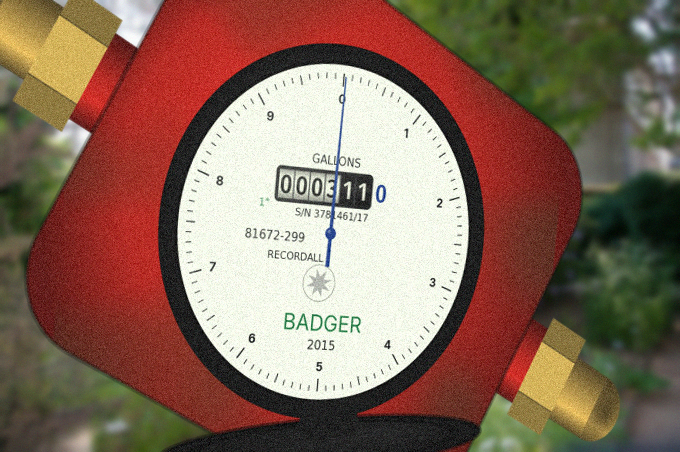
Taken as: 3110.0 gal
